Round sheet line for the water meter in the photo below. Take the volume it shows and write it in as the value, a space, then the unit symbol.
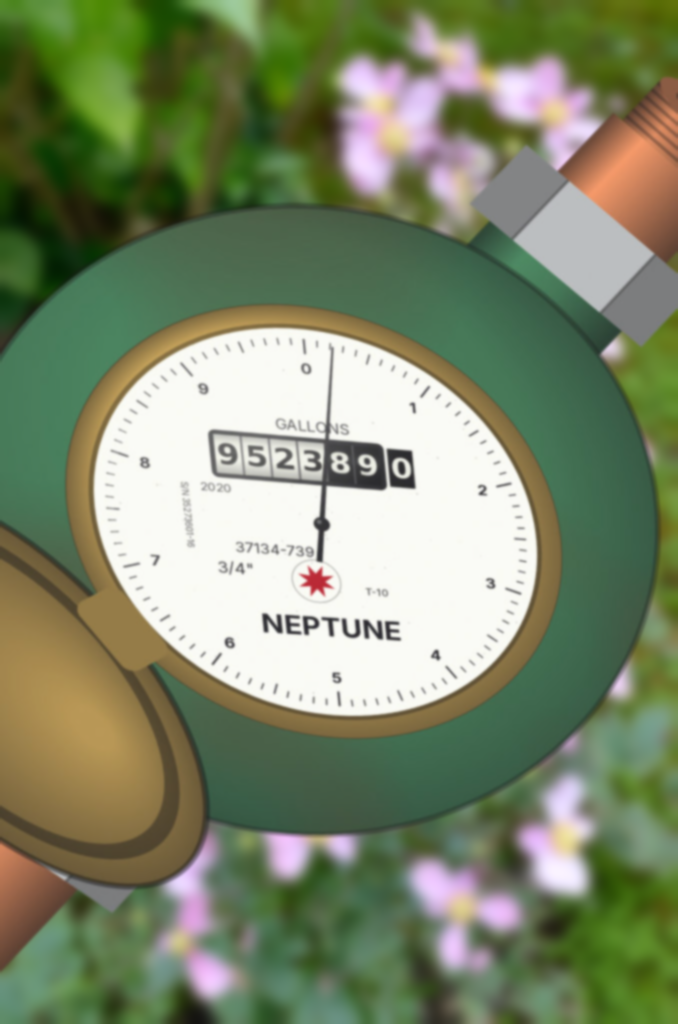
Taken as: 9523890.2 gal
